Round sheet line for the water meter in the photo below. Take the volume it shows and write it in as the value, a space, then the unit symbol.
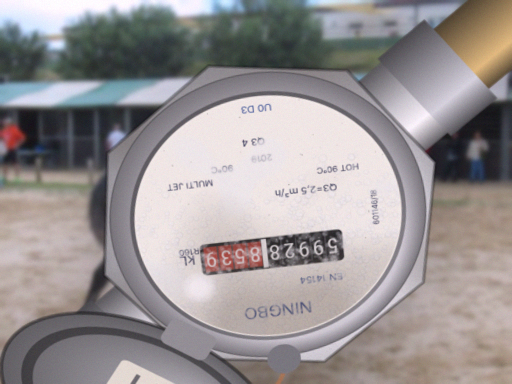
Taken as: 59928.8539 kL
